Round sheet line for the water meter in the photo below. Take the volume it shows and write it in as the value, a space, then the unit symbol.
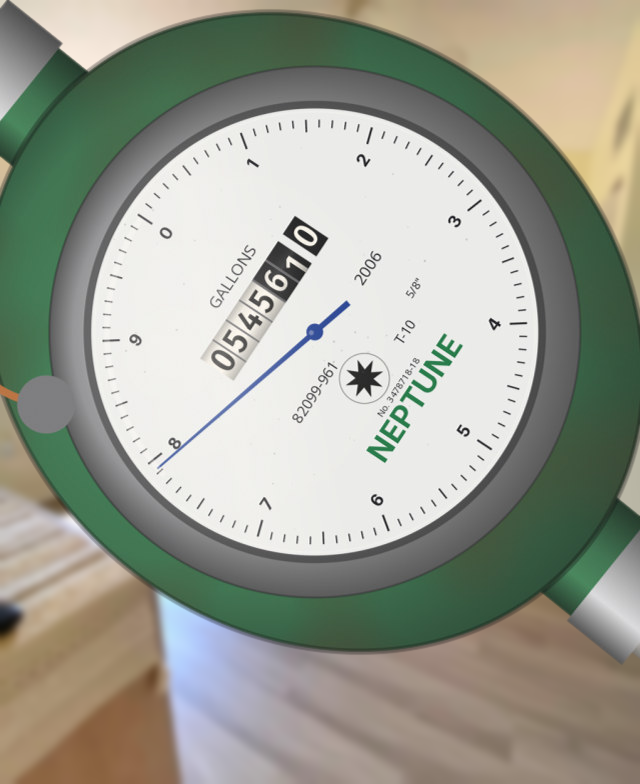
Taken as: 545607.9 gal
